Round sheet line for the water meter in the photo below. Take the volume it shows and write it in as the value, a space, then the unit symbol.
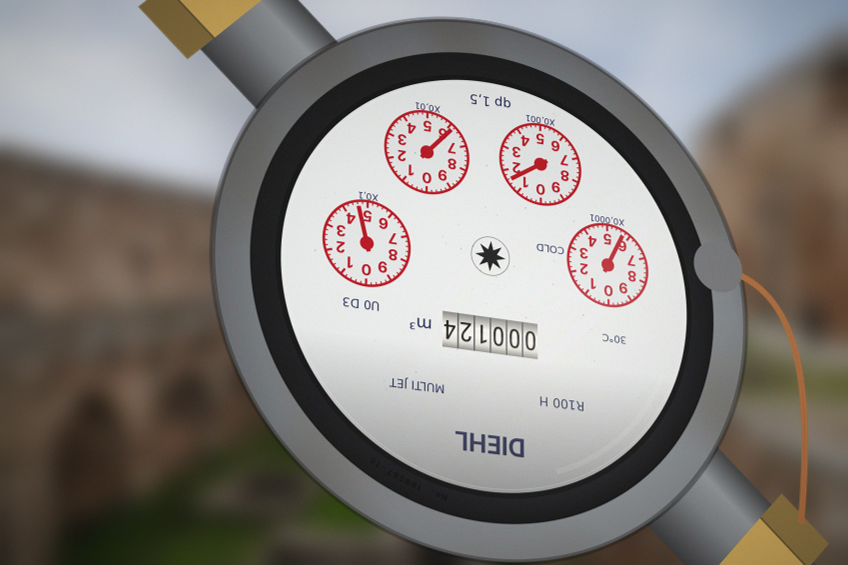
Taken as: 124.4615 m³
